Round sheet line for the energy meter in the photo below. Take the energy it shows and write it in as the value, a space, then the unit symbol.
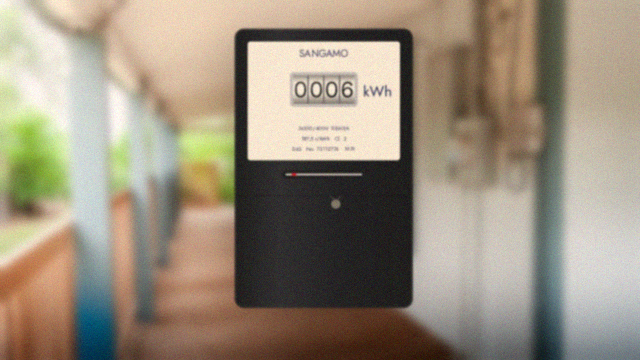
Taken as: 6 kWh
